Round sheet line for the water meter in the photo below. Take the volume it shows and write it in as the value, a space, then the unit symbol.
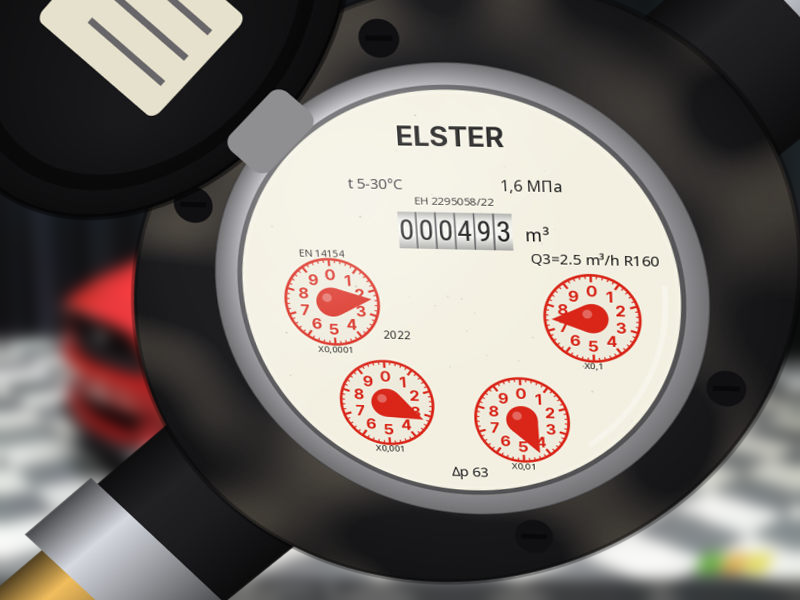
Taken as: 493.7432 m³
